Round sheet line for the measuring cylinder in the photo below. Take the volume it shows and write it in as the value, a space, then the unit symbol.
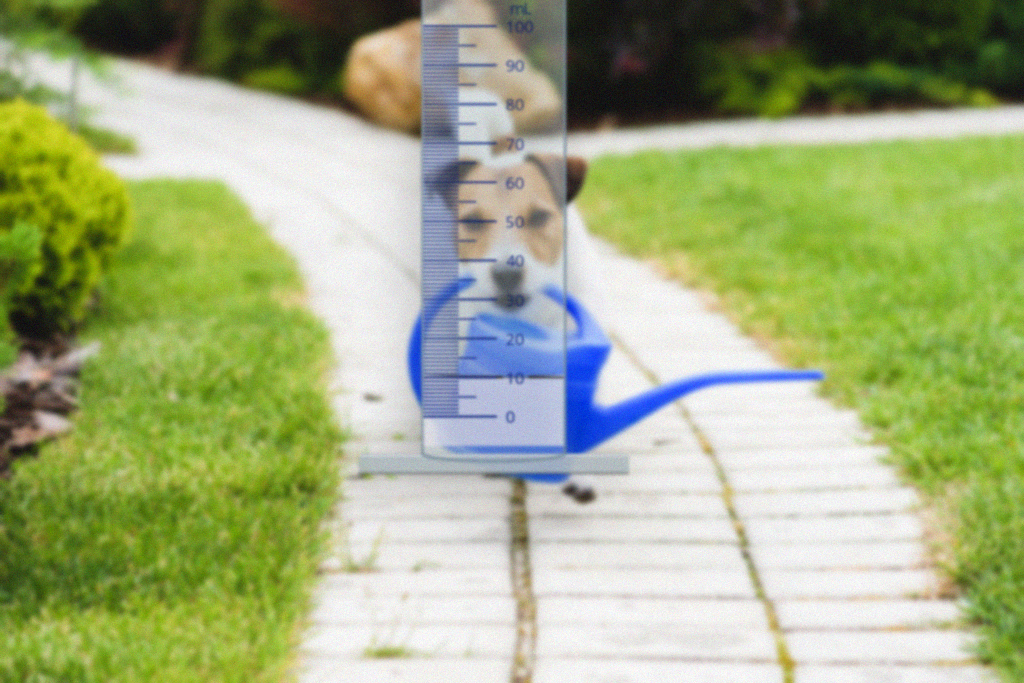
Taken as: 10 mL
